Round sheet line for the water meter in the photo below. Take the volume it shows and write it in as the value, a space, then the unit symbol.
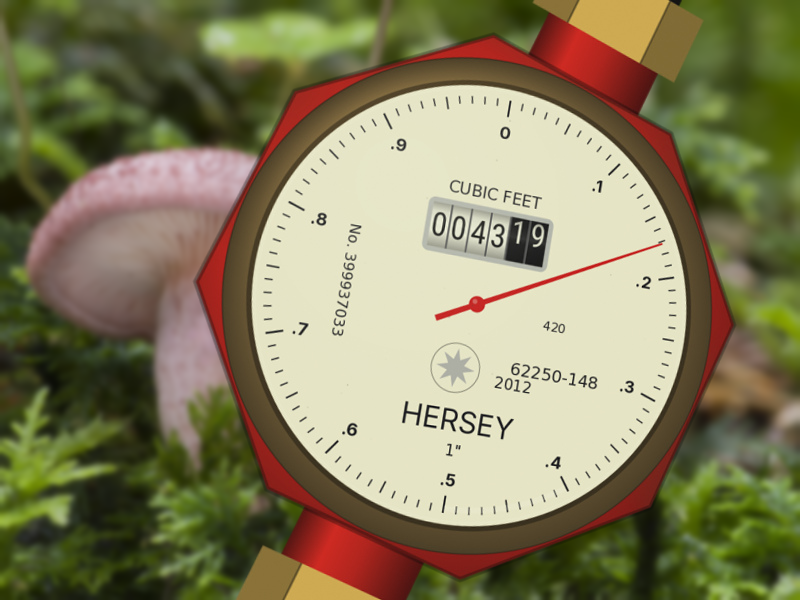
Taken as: 4319.17 ft³
